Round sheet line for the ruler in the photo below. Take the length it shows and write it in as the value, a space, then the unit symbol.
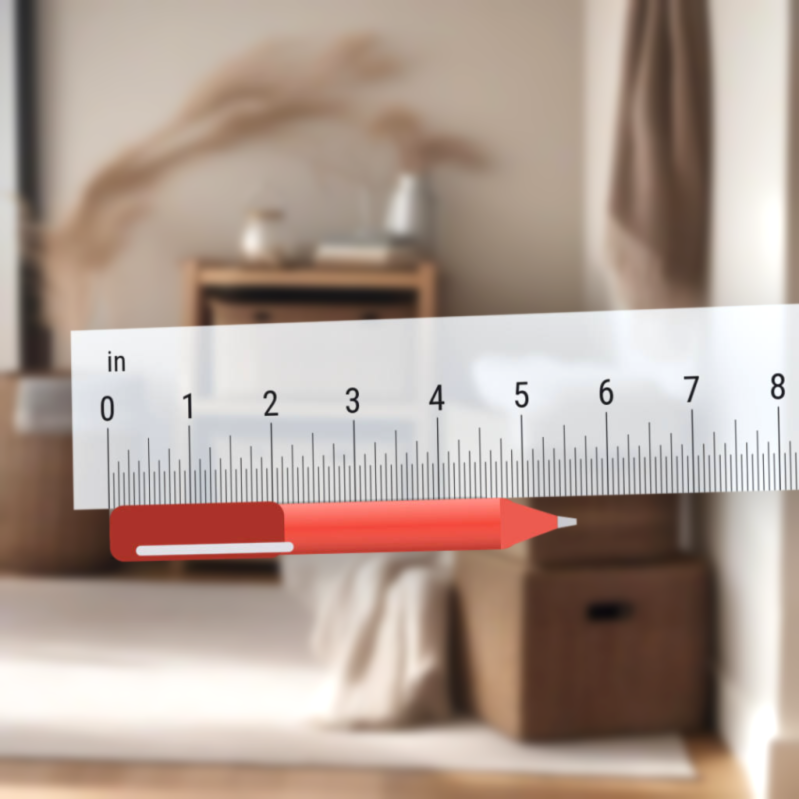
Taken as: 5.625 in
